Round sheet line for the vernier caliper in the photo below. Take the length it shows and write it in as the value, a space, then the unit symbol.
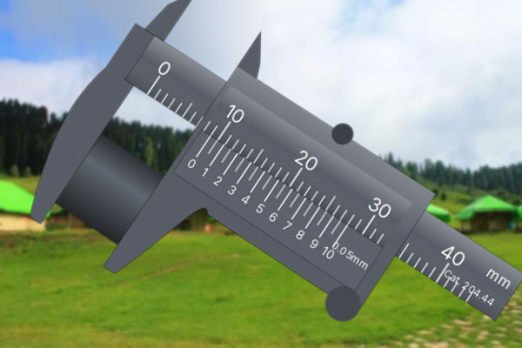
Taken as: 9.0 mm
